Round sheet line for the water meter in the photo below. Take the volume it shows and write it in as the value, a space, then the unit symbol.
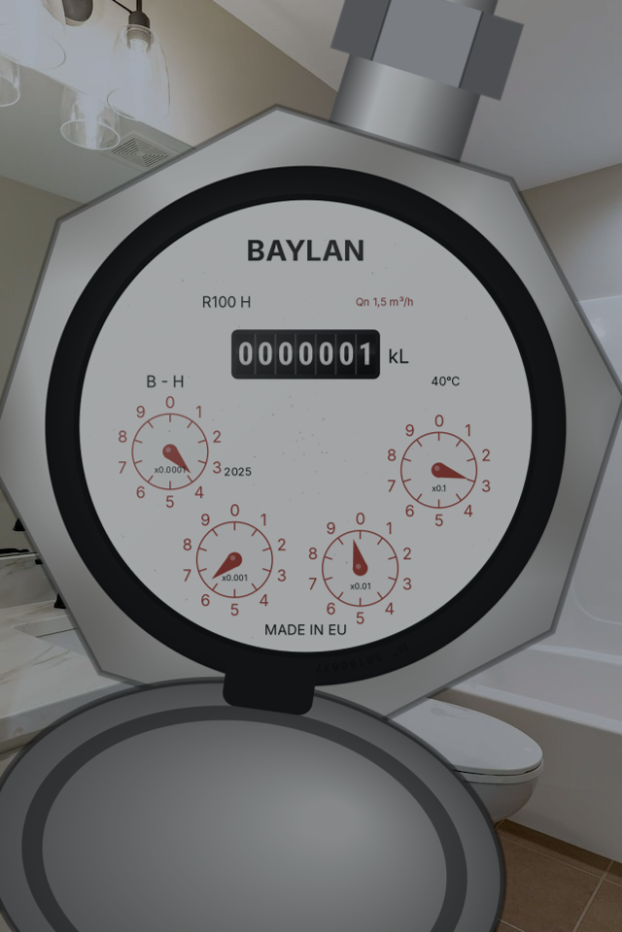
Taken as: 1.2963 kL
